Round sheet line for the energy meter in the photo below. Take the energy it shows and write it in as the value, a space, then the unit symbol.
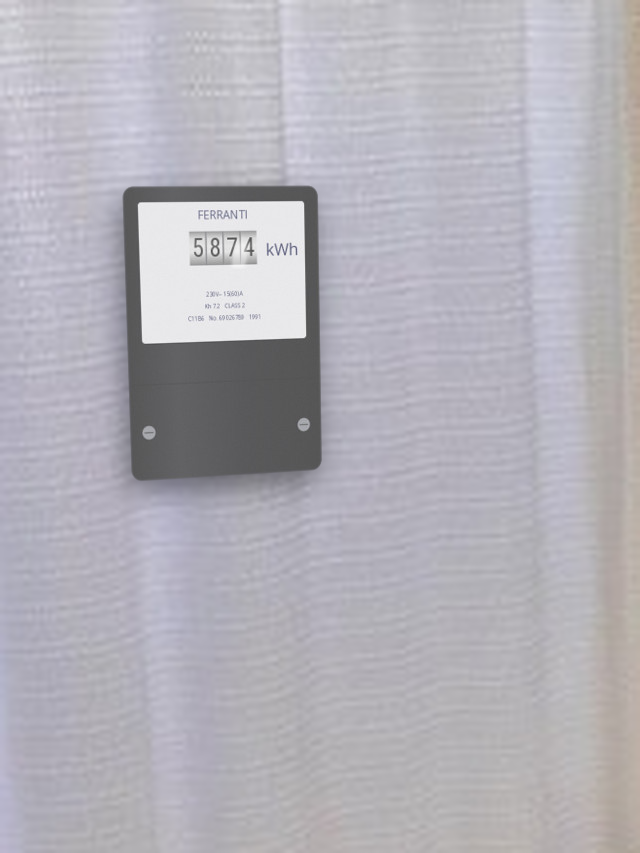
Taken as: 5874 kWh
